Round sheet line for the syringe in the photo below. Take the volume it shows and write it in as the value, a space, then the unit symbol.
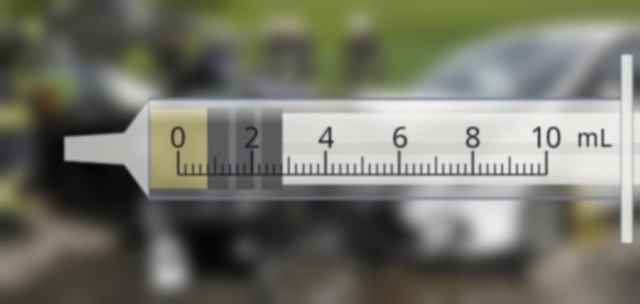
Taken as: 0.8 mL
